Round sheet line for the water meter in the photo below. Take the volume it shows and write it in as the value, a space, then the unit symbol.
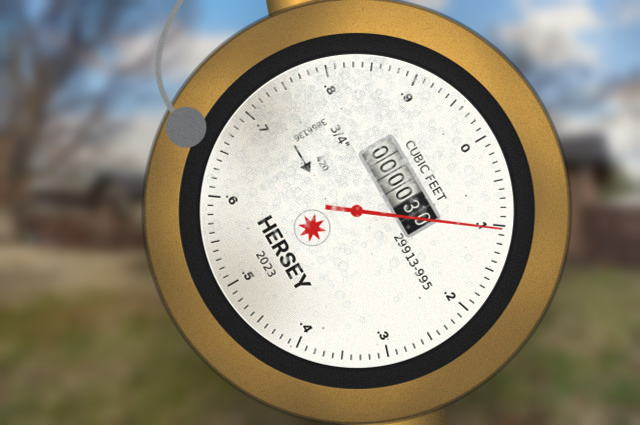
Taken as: 30.10 ft³
